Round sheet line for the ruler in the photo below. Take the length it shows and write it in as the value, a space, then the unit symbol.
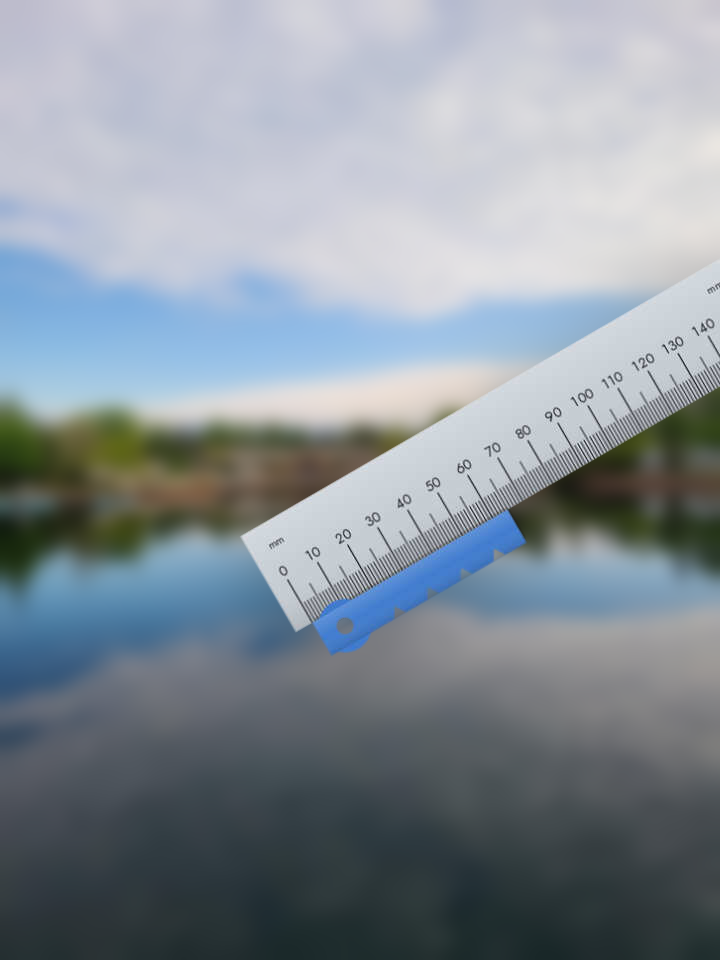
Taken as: 65 mm
